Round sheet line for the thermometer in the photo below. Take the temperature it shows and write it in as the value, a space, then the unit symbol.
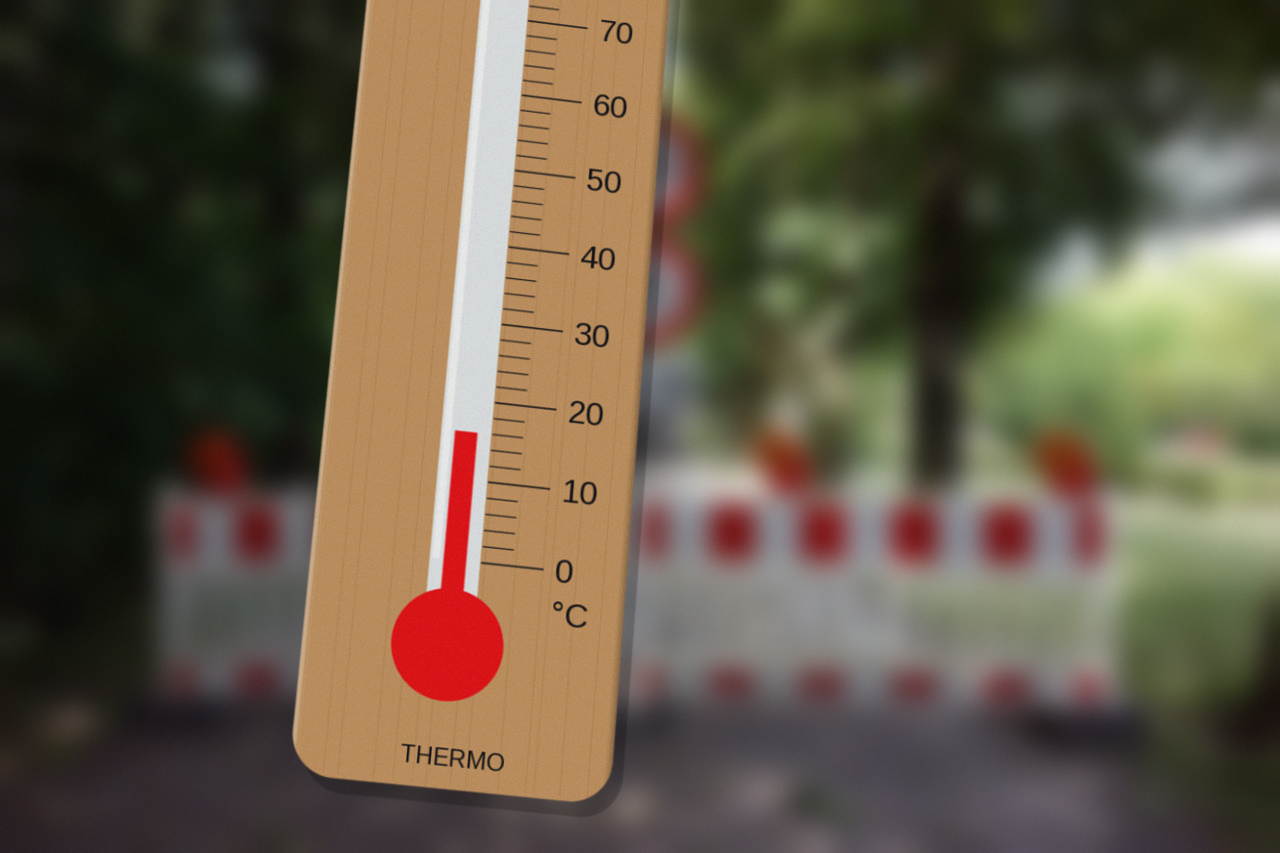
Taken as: 16 °C
